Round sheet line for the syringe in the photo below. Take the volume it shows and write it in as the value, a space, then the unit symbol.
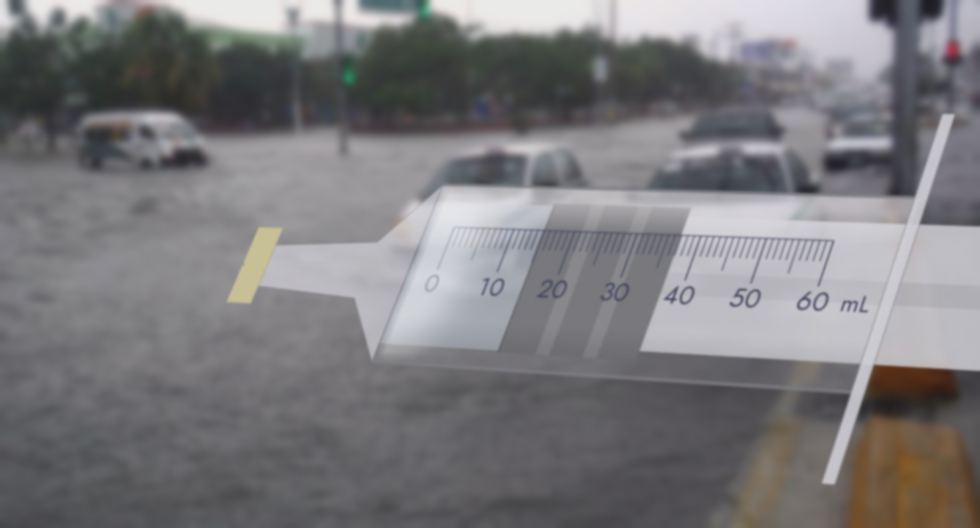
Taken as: 15 mL
